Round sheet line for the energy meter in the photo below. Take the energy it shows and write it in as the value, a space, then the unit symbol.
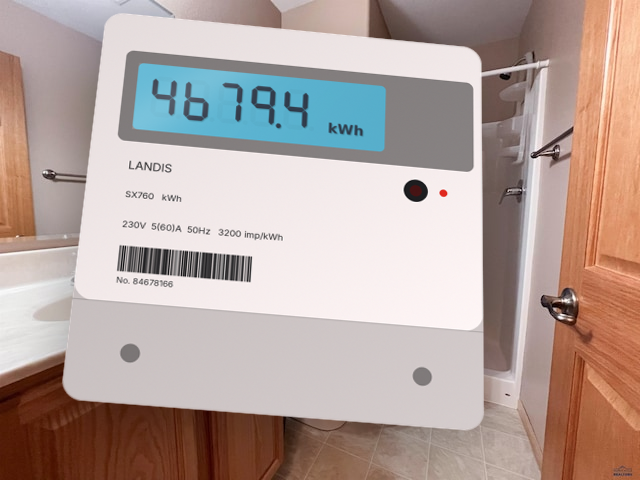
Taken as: 4679.4 kWh
